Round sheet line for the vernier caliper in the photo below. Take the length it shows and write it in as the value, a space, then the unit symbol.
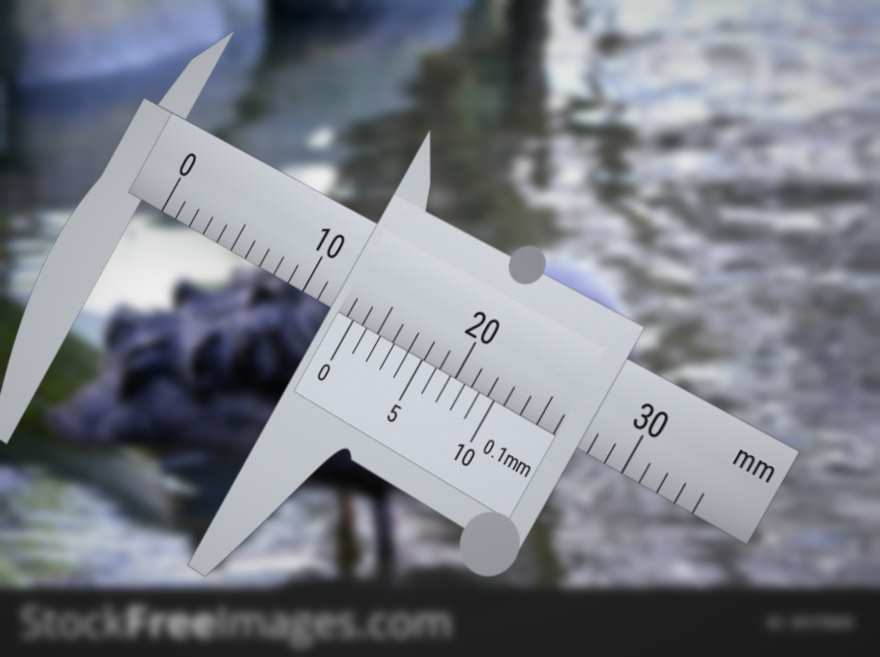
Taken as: 13.4 mm
